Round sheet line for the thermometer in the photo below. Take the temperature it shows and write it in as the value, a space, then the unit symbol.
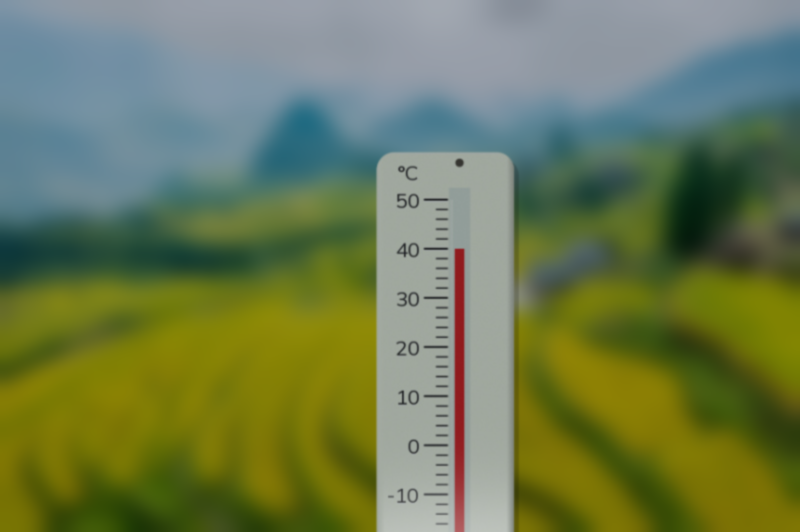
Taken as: 40 °C
